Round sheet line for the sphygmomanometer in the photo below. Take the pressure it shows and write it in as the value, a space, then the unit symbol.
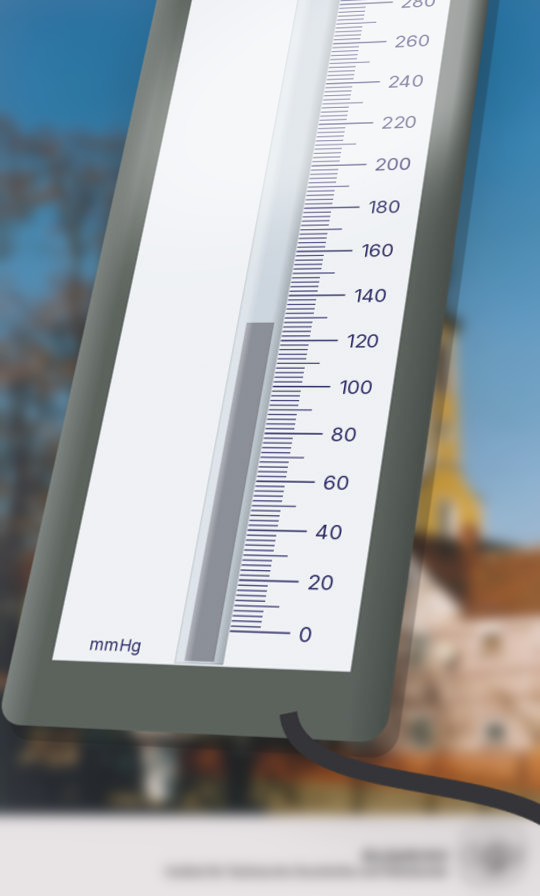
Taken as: 128 mmHg
